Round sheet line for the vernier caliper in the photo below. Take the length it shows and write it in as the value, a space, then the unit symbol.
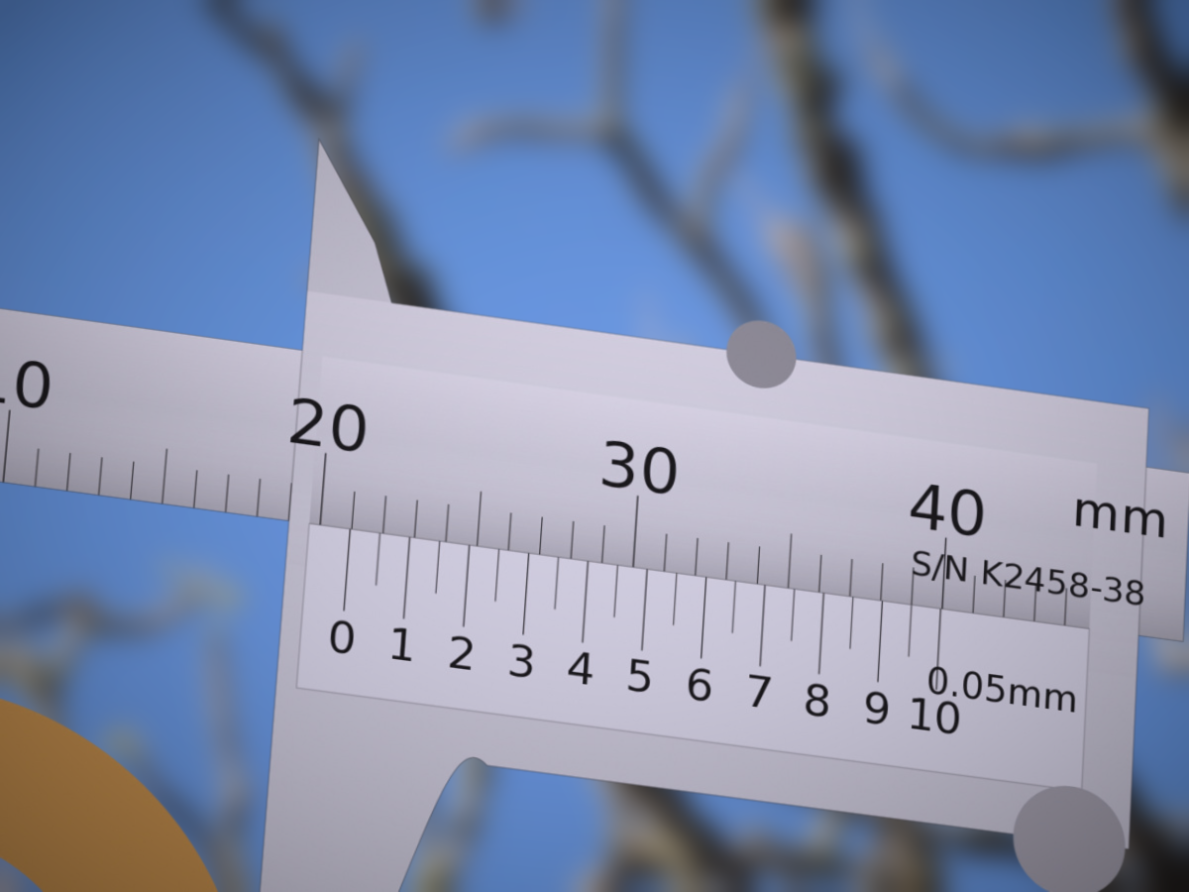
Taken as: 20.95 mm
